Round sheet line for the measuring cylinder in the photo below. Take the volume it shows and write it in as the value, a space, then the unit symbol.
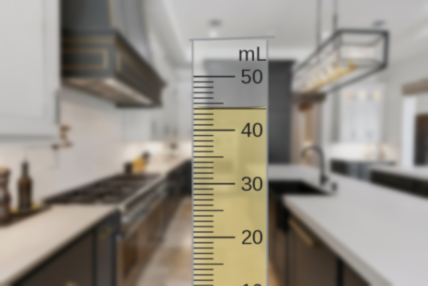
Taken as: 44 mL
